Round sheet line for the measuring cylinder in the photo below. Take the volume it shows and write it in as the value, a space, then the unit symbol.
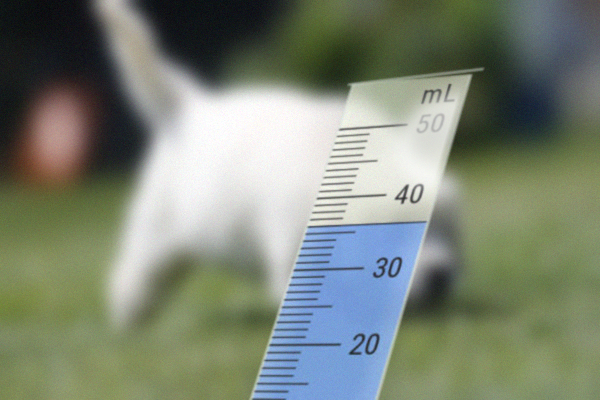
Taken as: 36 mL
